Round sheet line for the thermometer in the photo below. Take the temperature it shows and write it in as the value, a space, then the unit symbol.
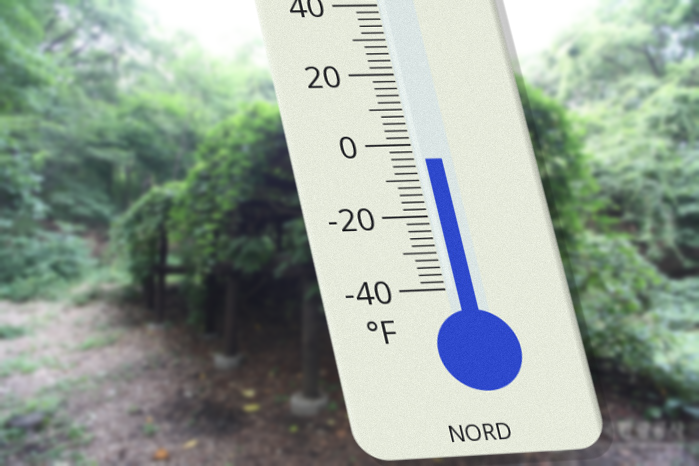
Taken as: -4 °F
